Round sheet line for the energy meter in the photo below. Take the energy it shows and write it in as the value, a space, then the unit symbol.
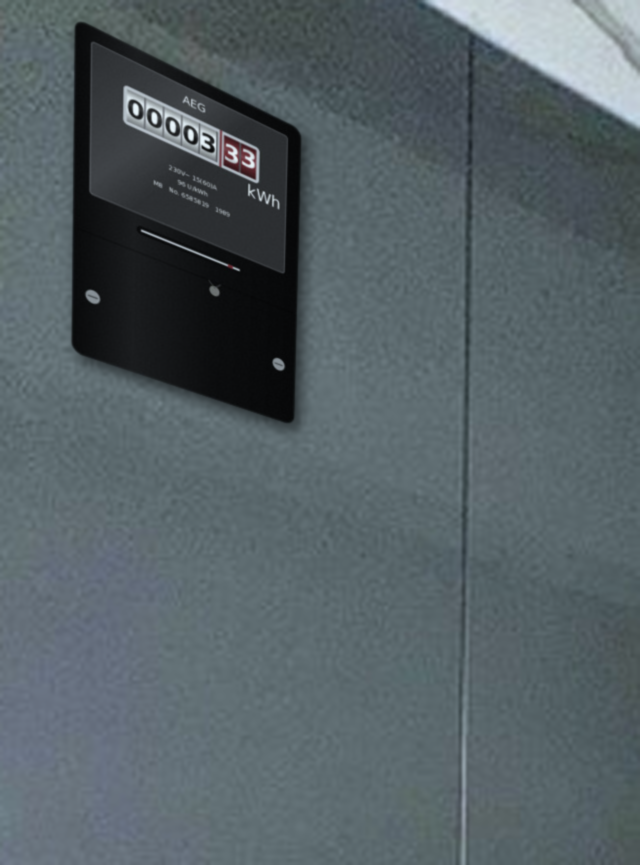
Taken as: 3.33 kWh
